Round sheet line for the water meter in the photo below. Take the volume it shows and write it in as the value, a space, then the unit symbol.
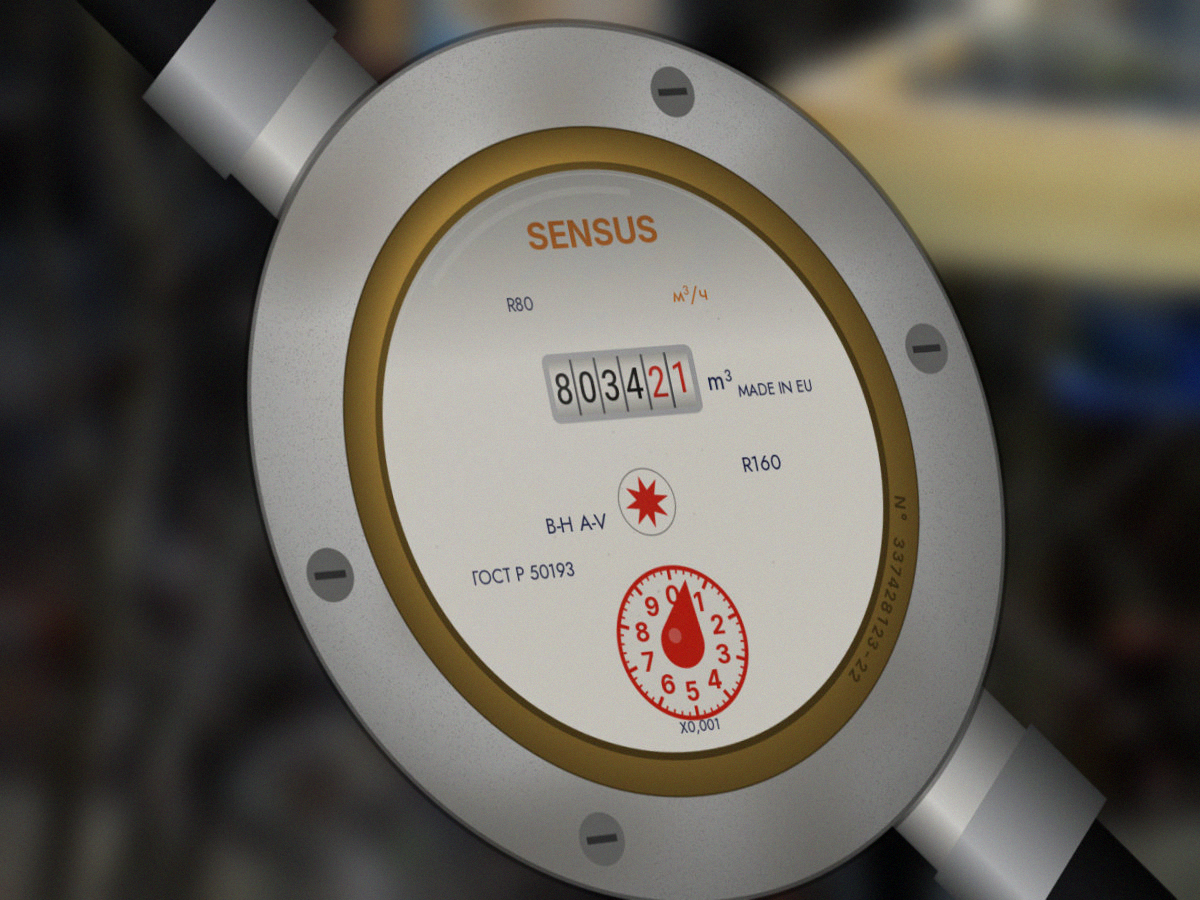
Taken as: 8034.210 m³
